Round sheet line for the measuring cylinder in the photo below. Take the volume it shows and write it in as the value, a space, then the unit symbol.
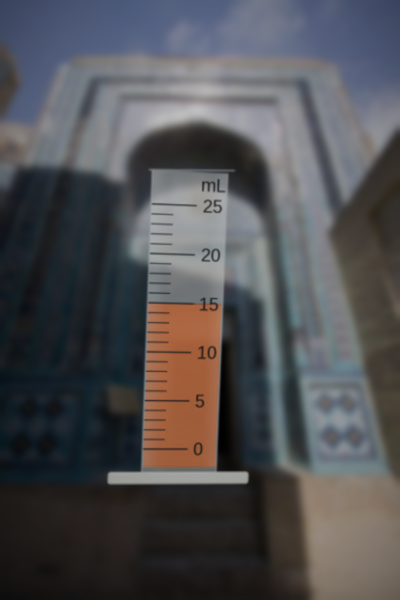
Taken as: 15 mL
